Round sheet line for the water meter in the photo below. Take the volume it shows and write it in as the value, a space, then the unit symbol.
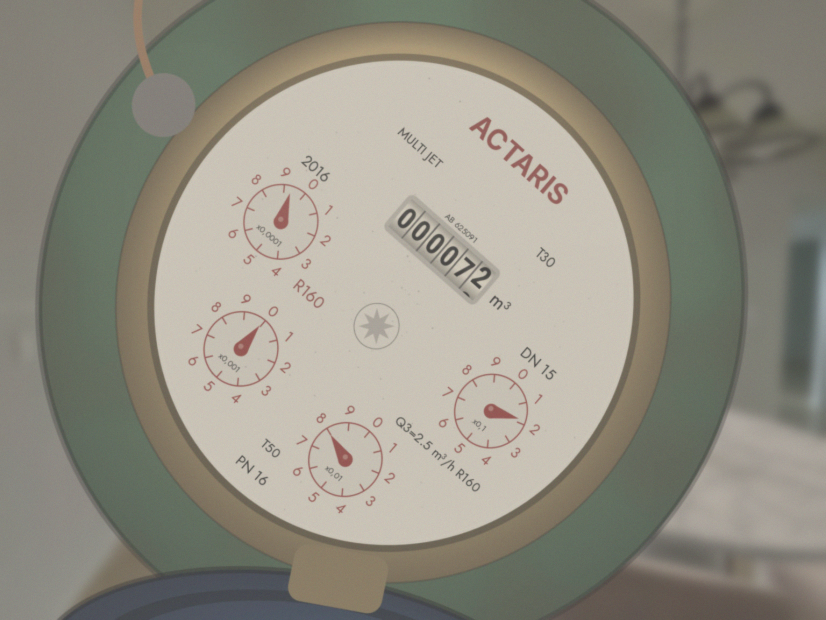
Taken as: 72.1799 m³
